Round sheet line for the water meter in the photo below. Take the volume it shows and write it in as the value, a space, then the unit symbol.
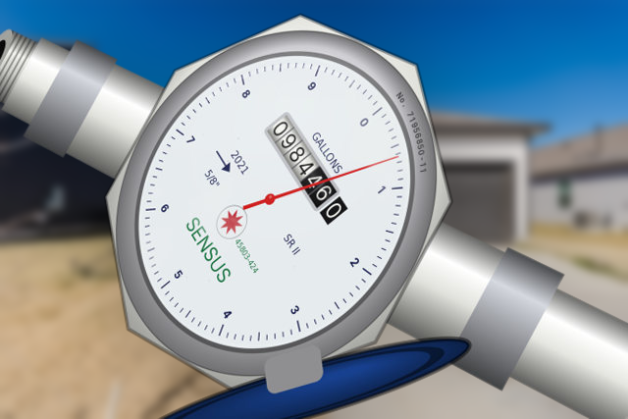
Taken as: 984460.6 gal
